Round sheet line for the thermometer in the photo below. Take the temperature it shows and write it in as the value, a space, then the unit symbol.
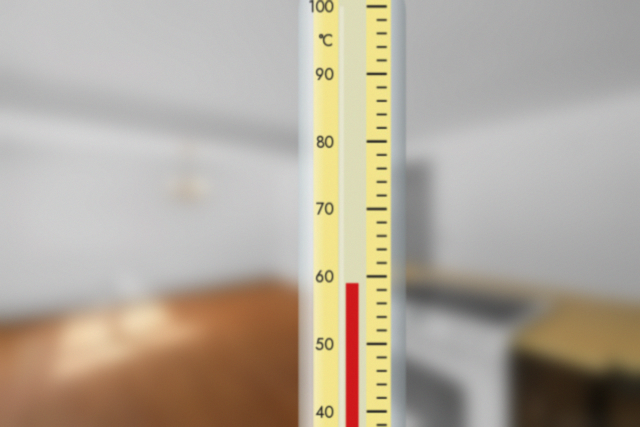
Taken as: 59 °C
